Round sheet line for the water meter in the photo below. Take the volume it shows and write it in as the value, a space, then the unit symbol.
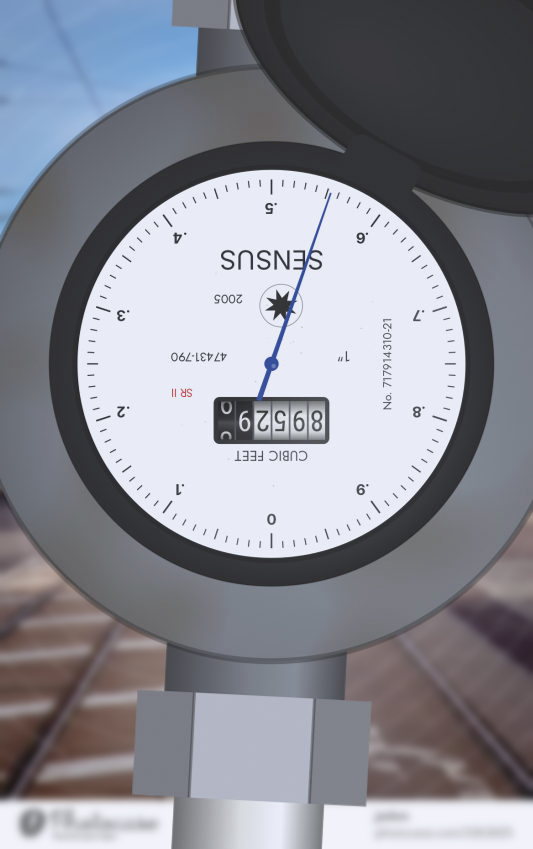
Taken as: 895298.55 ft³
